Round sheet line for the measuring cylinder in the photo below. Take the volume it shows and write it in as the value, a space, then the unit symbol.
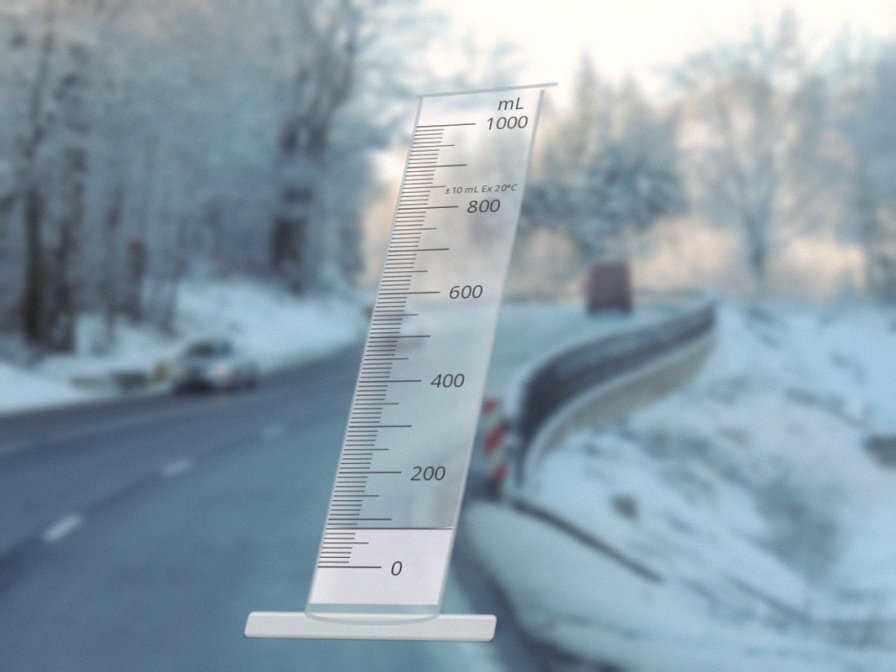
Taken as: 80 mL
